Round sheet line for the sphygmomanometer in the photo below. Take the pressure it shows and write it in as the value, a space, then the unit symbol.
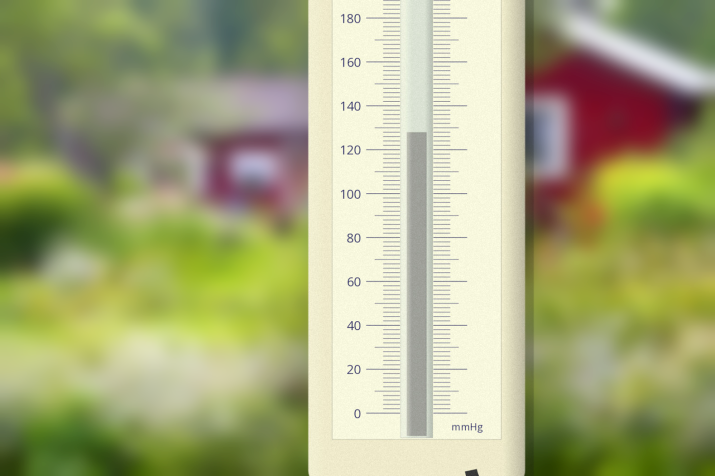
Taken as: 128 mmHg
